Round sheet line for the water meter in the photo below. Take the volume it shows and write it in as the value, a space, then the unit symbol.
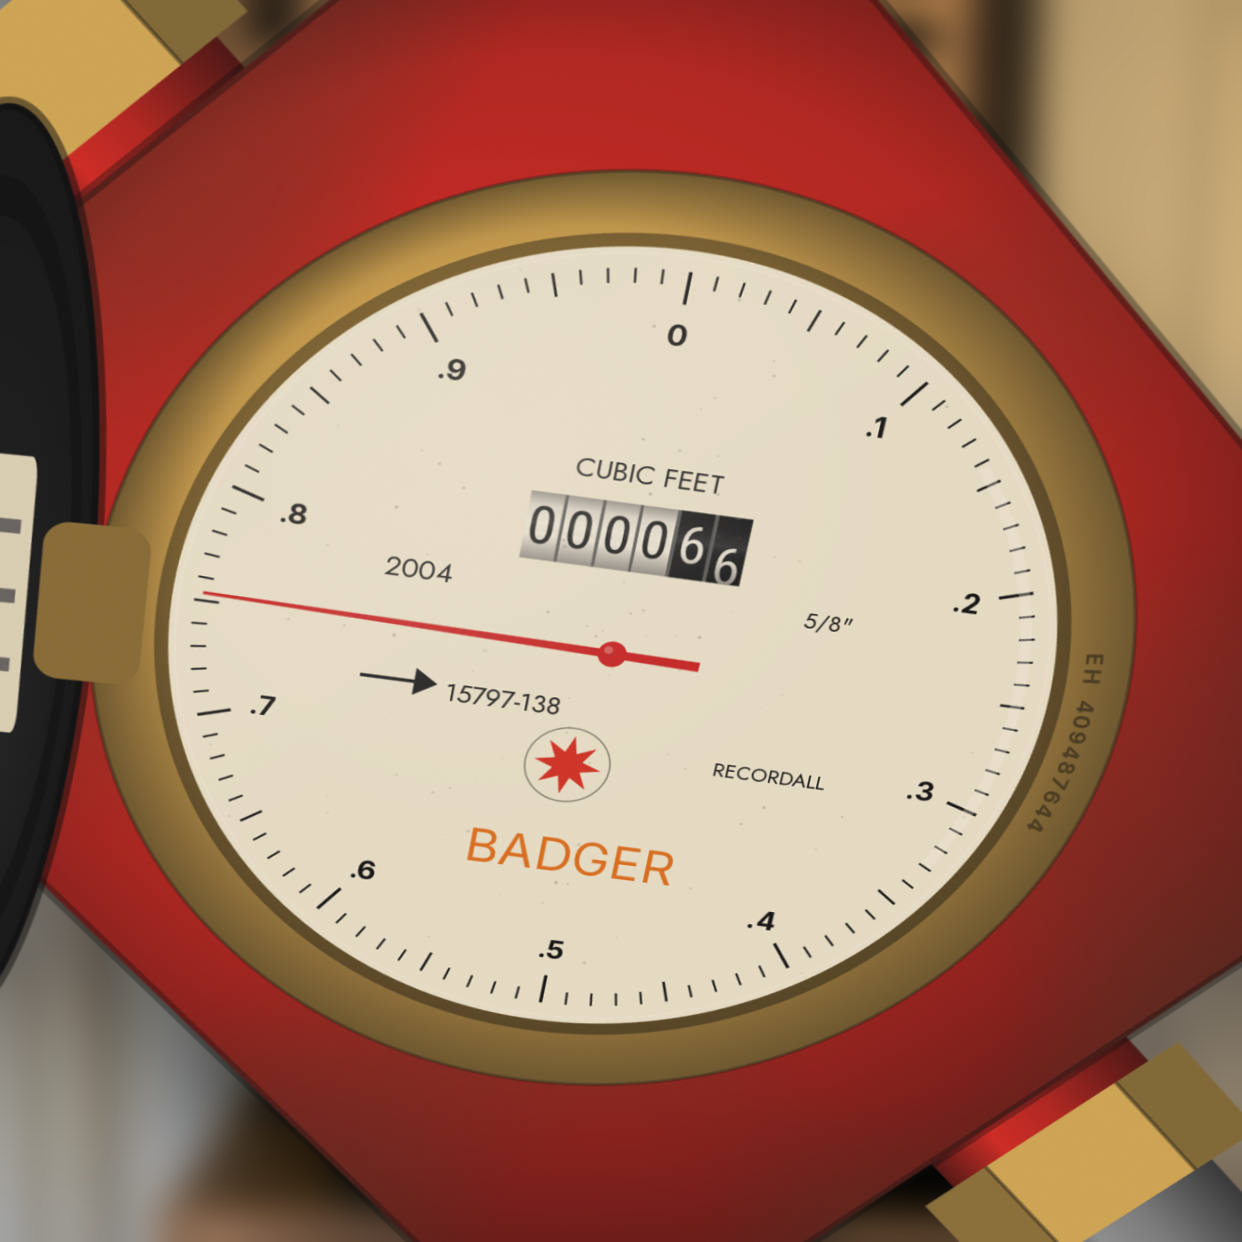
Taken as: 65.75 ft³
